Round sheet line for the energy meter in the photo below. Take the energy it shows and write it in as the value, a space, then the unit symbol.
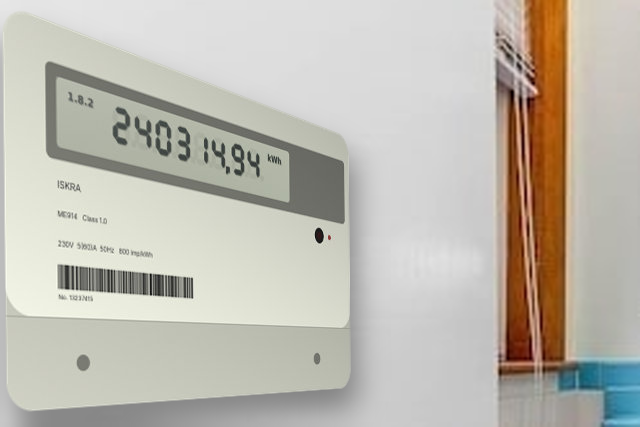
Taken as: 240314.94 kWh
